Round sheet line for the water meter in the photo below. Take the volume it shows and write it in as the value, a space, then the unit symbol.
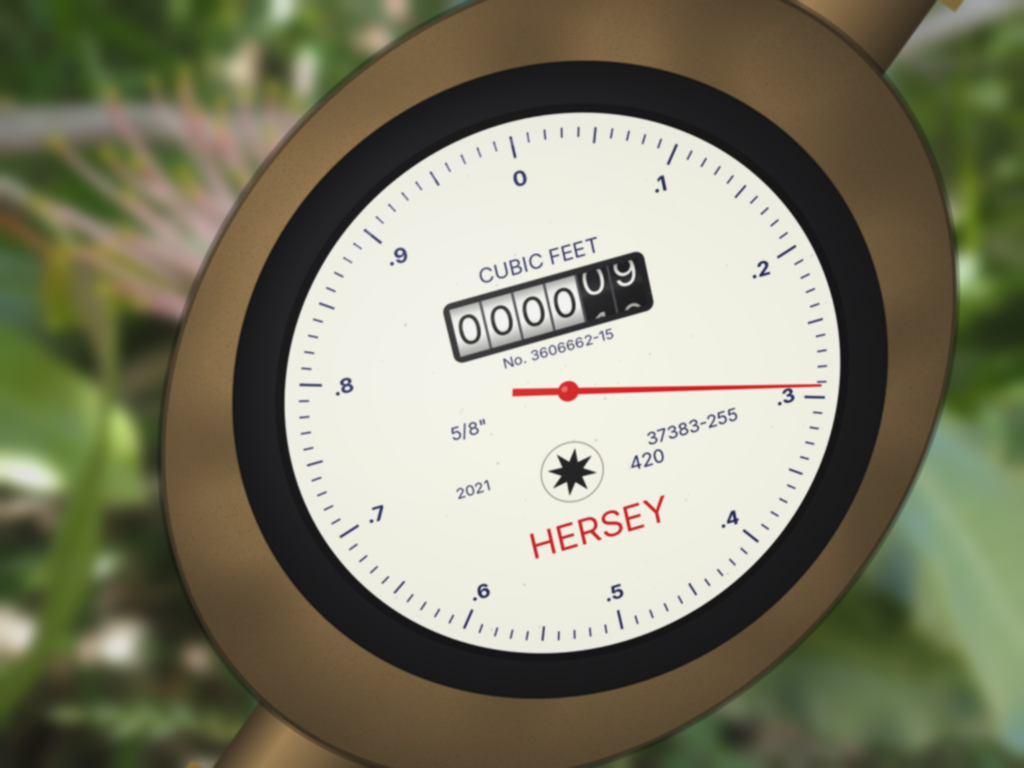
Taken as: 9.29 ft³
